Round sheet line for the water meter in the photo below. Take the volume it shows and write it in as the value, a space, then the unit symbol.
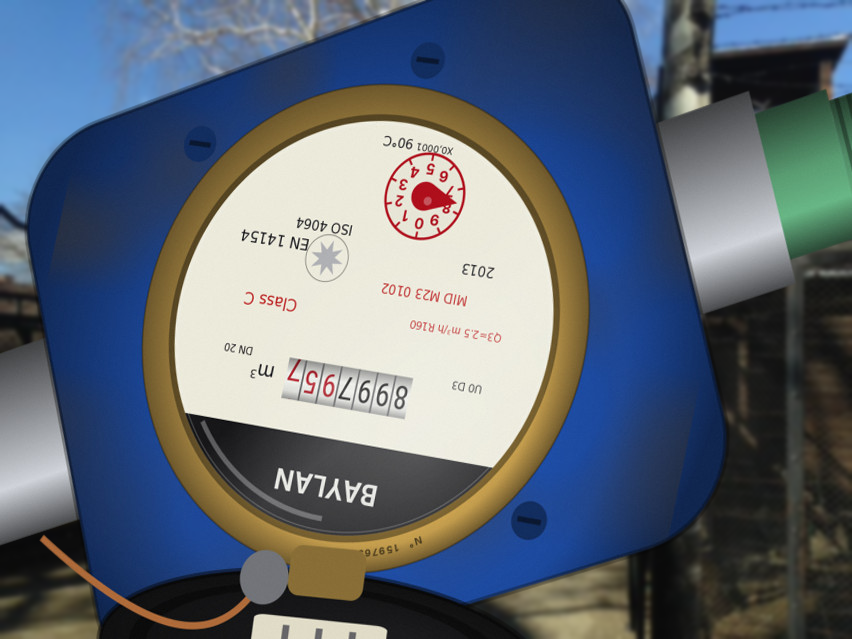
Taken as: 8997.9567 m³
